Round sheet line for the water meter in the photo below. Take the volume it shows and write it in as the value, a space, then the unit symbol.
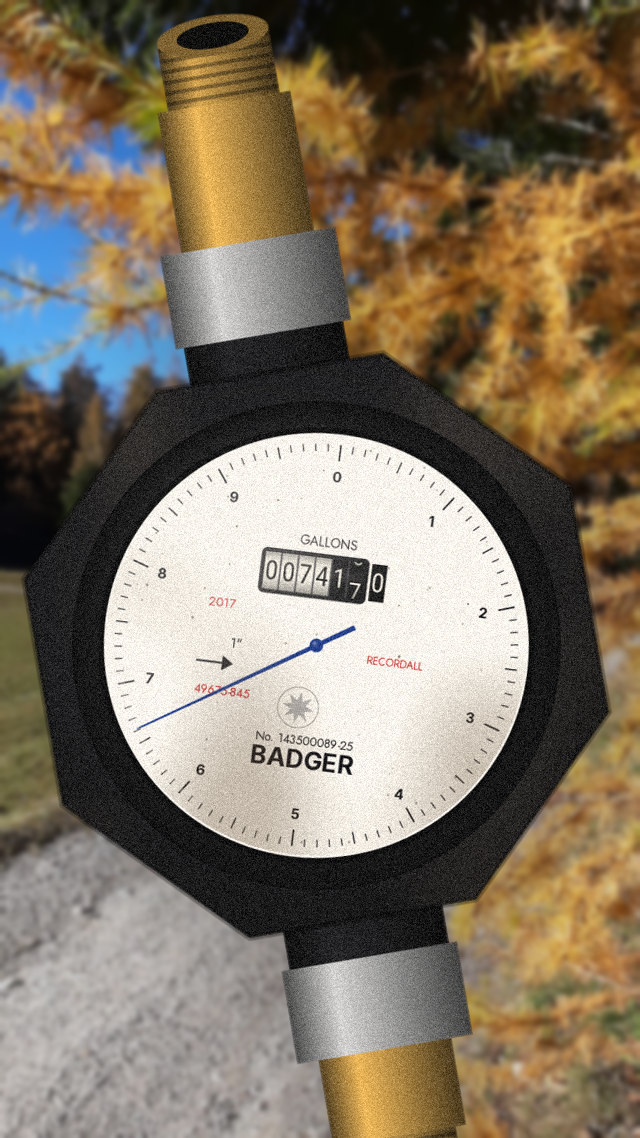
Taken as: 74166.6 gal
